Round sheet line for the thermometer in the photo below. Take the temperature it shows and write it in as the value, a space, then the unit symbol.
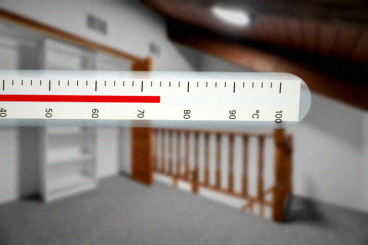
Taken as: 74 °C
